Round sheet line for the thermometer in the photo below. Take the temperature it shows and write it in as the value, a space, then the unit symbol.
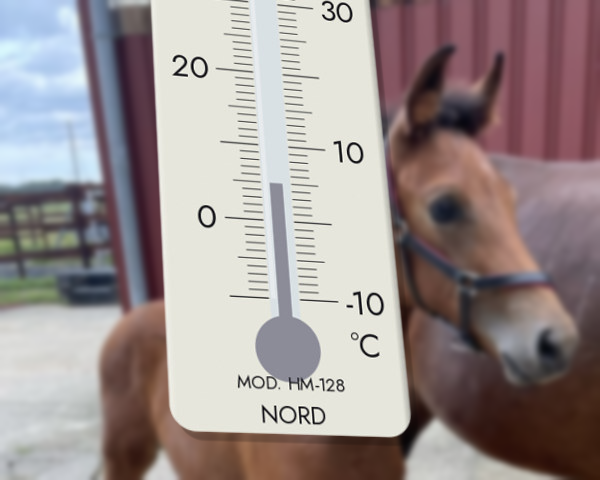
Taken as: 5 °C
